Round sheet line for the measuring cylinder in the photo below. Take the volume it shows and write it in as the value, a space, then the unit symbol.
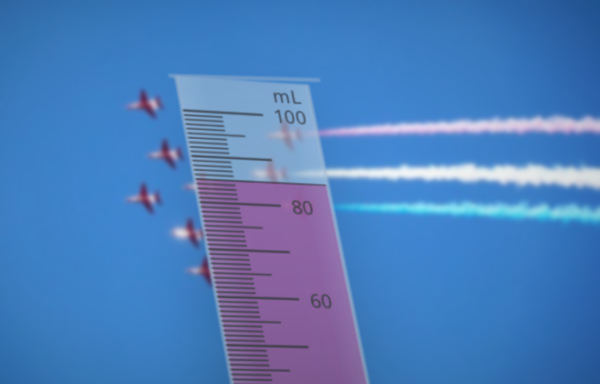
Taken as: 85 mL
